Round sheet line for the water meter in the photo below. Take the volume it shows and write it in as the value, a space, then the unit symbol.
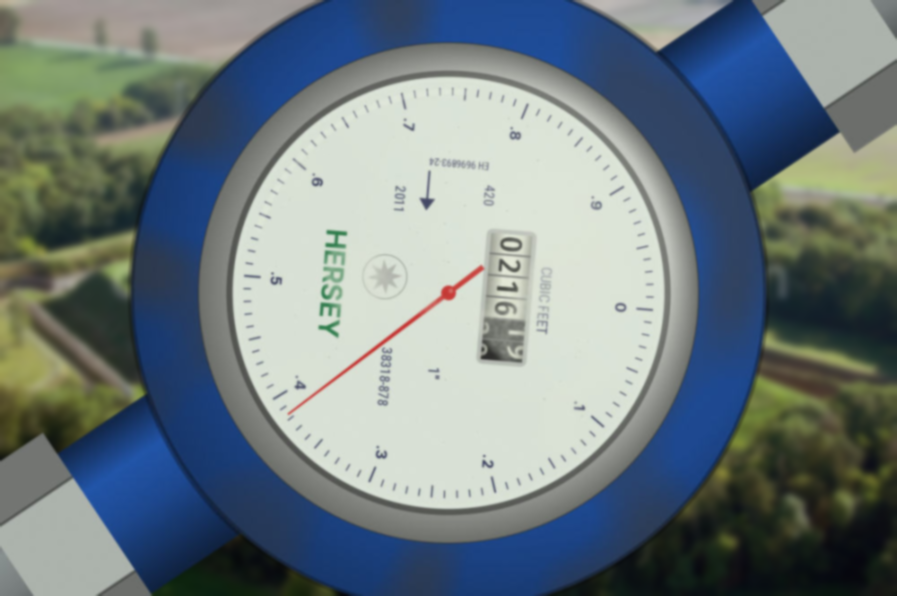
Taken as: 21619.38 ft³
